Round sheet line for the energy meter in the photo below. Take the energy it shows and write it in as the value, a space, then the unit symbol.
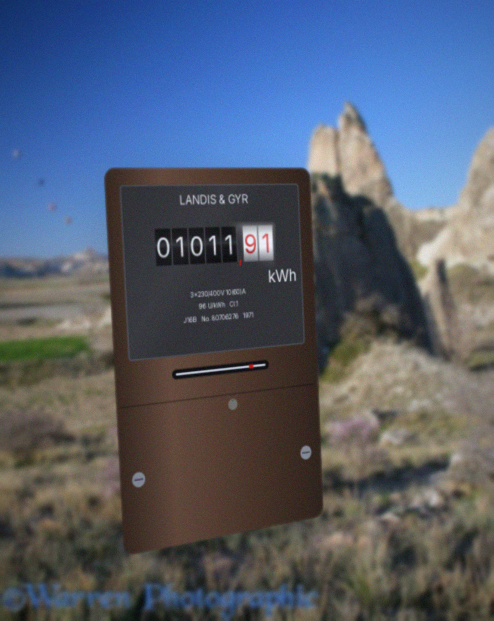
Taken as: 1011.91 kWh
